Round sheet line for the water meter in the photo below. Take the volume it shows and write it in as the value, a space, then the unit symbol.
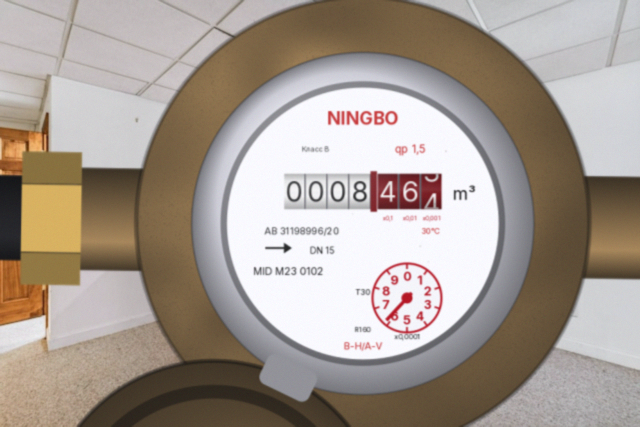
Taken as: 8.4636 m³
